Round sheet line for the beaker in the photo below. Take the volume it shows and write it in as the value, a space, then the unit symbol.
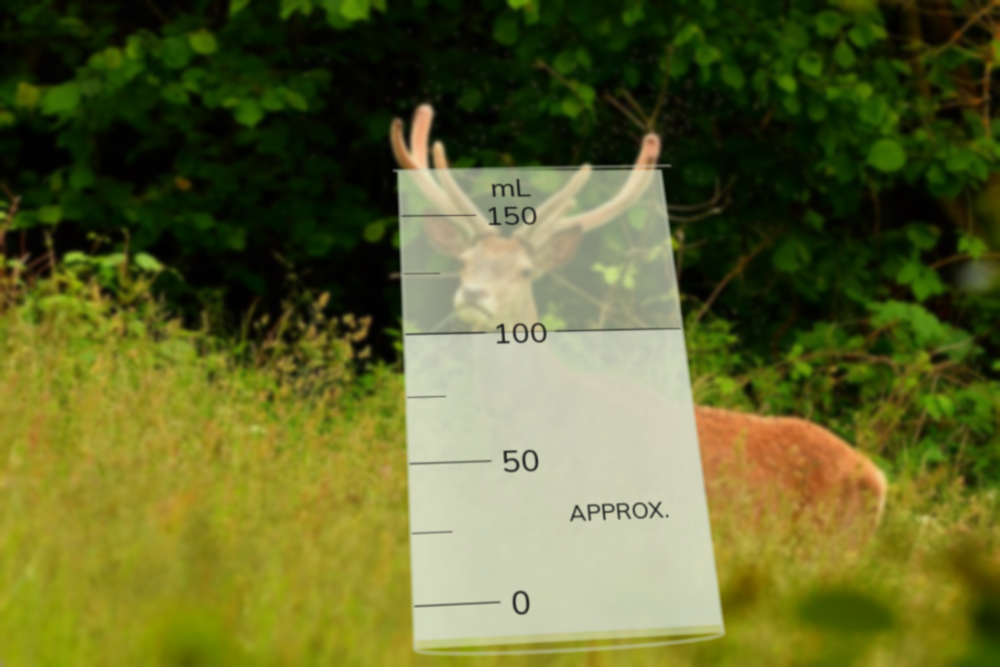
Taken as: 100 mL
